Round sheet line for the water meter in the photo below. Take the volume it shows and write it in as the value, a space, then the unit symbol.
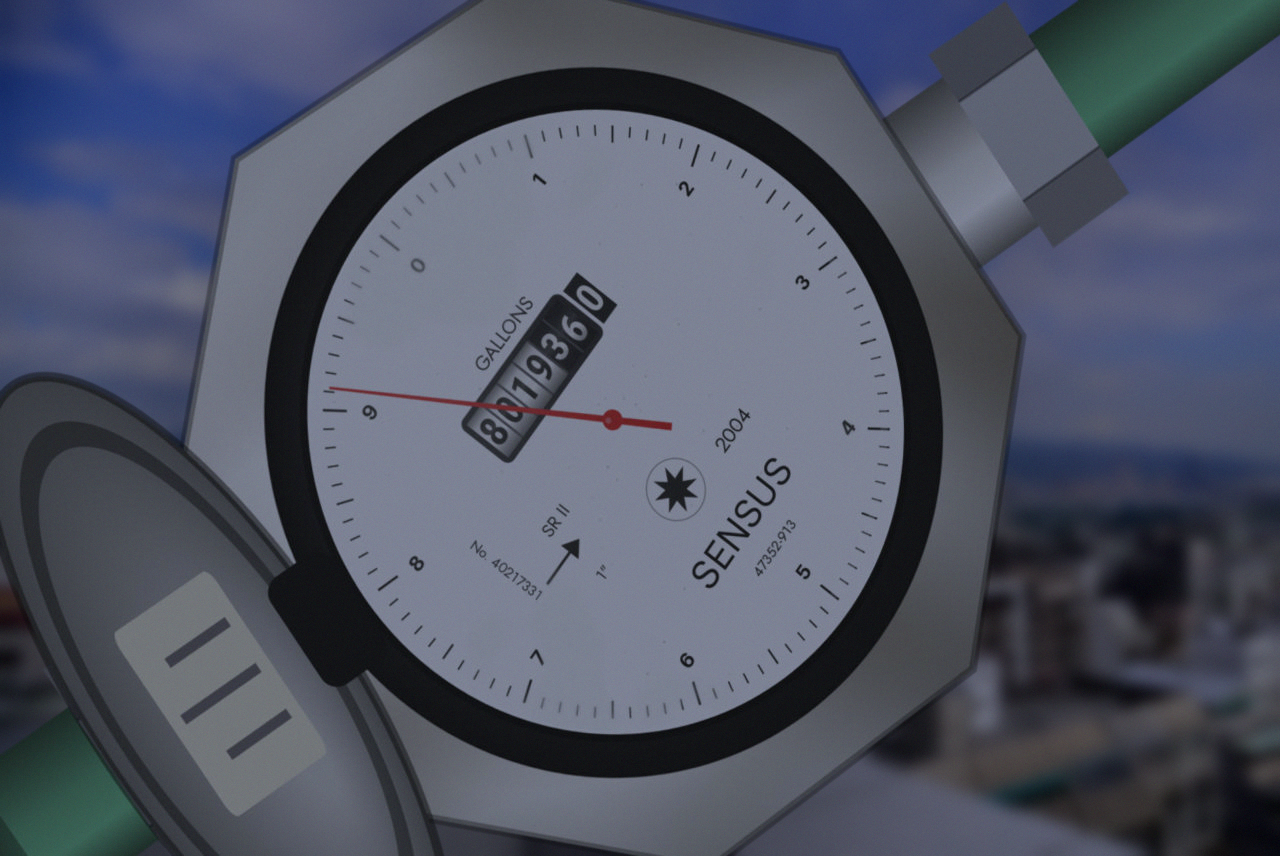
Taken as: 8019359.1 gal
